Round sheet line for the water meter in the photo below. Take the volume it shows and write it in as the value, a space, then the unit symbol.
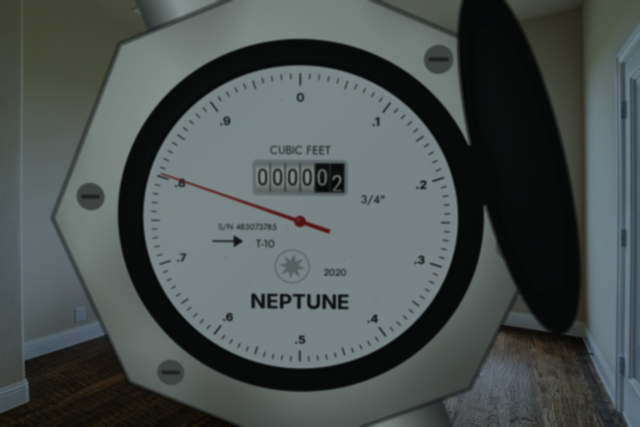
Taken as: 1.80 ft³
